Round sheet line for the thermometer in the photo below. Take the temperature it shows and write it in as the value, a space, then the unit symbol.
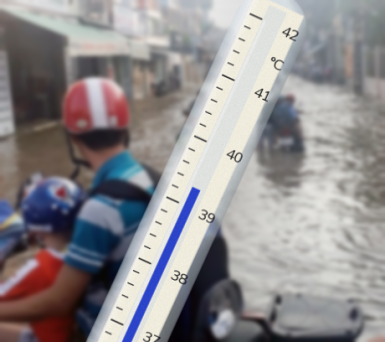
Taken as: 39.3 °C
